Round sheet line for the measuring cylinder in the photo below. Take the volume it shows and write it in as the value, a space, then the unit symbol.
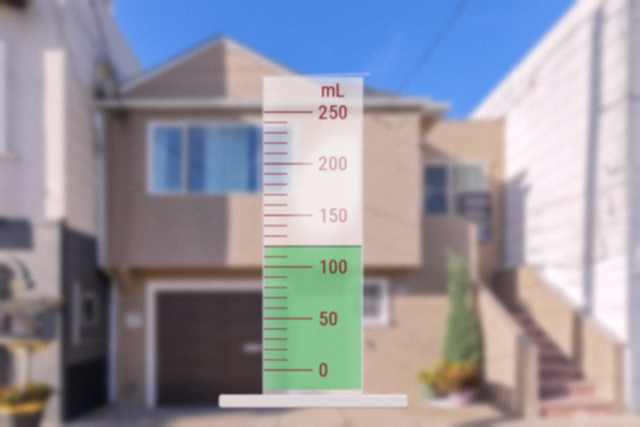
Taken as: 120 mL
